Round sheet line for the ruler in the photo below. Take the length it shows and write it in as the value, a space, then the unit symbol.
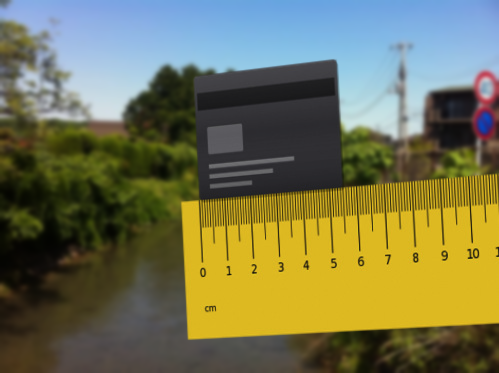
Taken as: 5.5 cm
